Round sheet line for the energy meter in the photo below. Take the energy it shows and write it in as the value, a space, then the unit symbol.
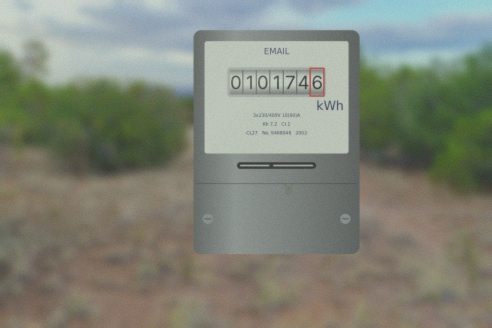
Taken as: 10174.6 kWh
